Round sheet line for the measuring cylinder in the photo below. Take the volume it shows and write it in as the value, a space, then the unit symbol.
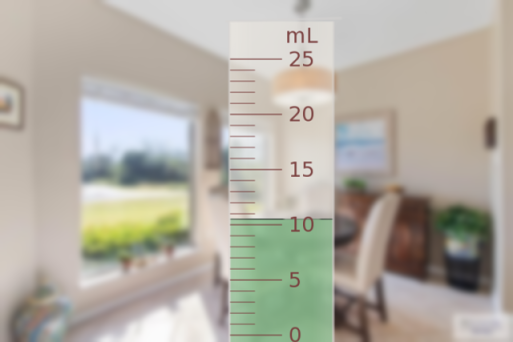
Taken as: 10.5 mL
